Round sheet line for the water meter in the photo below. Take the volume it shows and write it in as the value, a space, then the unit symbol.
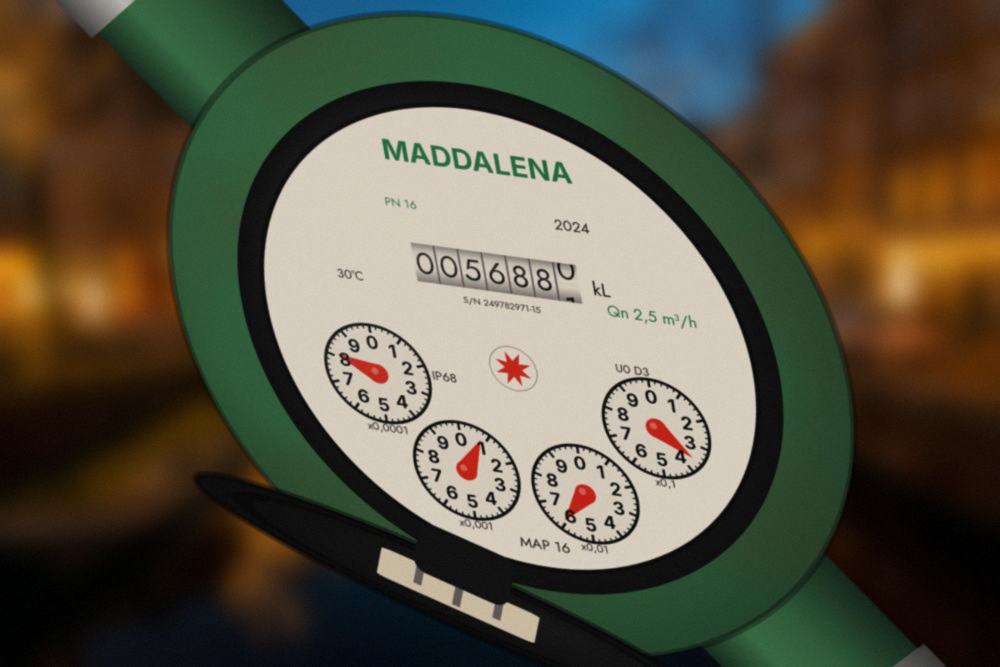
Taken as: 56880.3608 kL
